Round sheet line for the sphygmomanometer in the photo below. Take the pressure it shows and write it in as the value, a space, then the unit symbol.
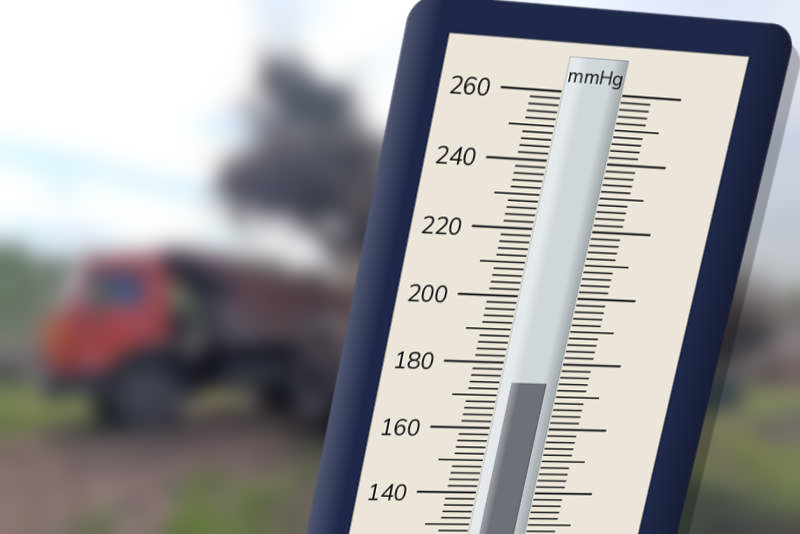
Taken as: 174 mmHg
